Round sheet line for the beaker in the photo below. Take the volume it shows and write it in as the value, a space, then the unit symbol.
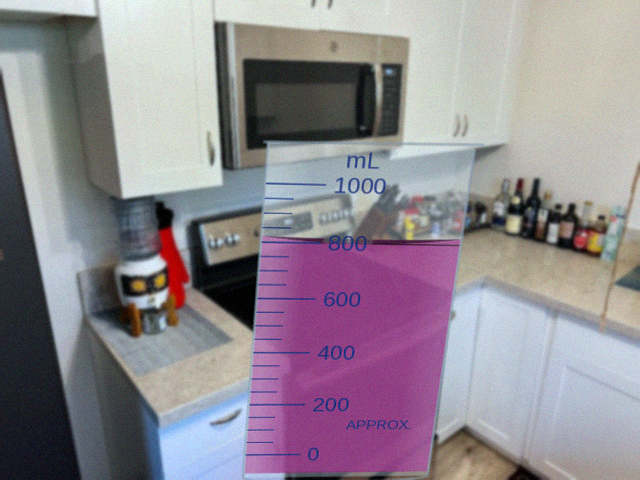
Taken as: 800 mL
